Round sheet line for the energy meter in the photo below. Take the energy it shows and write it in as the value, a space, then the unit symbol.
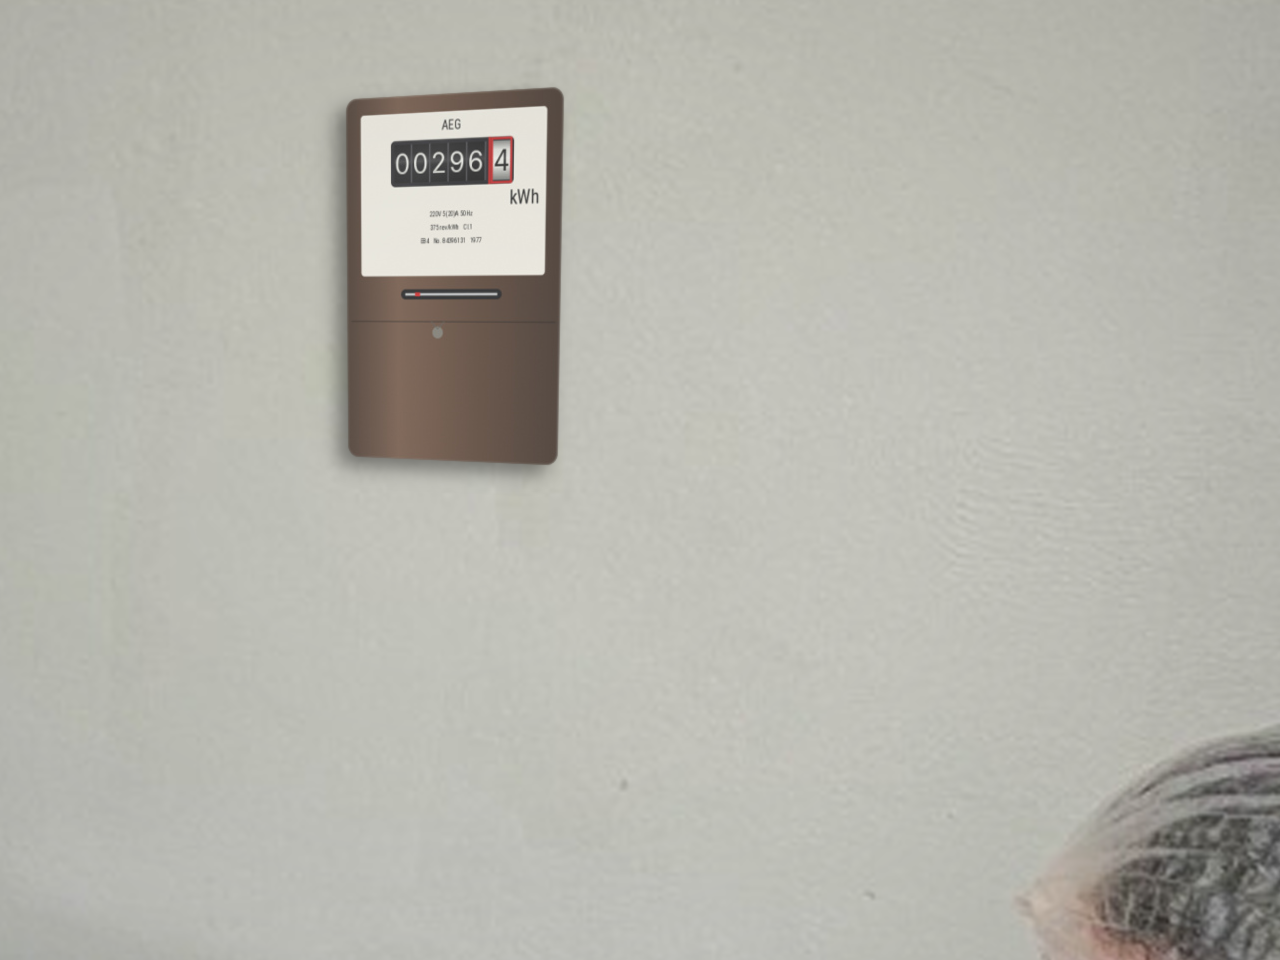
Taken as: 296.4 kWh
